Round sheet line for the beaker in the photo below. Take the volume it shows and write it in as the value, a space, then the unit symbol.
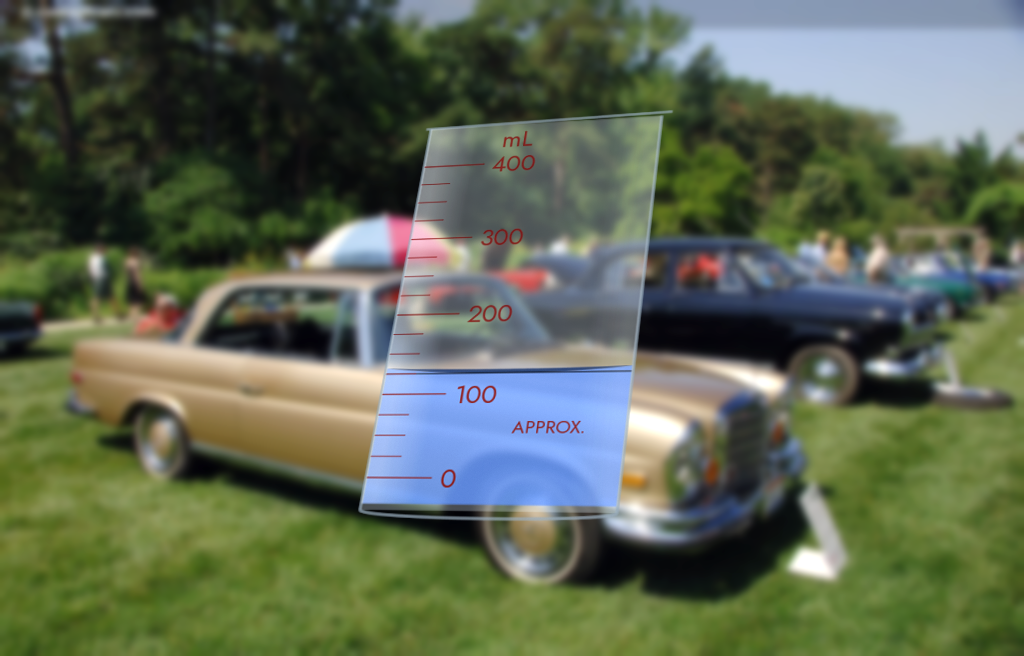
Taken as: 125 mL
